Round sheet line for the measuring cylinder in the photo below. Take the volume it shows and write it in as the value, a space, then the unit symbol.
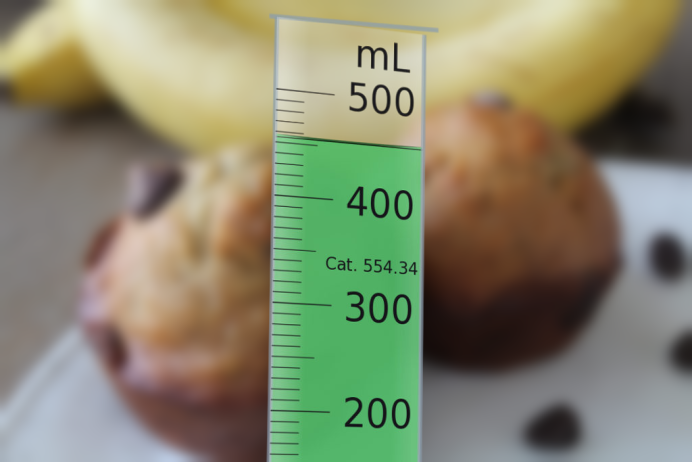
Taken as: 455 mL
